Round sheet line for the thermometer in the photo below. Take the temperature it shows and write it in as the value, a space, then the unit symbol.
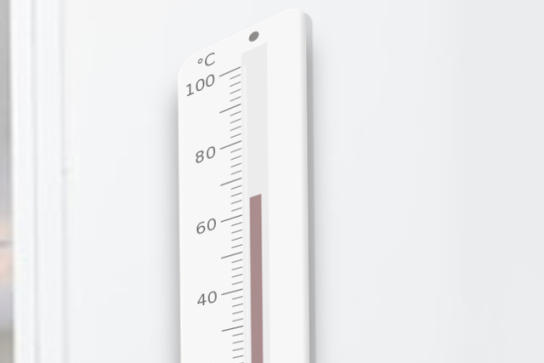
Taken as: 64 °C
